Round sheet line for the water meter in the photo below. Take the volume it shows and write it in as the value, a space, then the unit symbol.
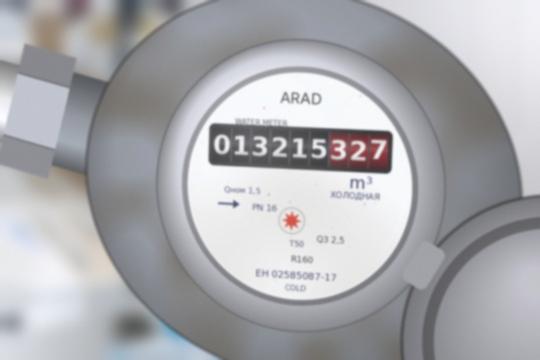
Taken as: 13215.327 m³
